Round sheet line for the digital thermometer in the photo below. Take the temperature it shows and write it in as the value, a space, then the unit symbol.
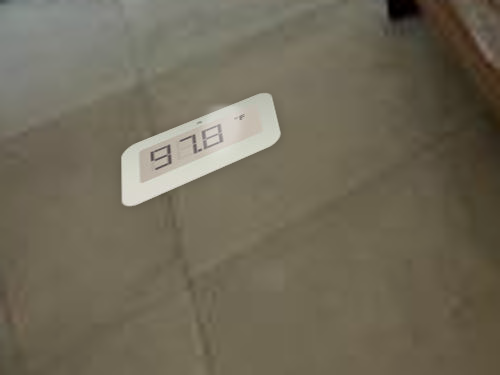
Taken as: 97.8 °F
